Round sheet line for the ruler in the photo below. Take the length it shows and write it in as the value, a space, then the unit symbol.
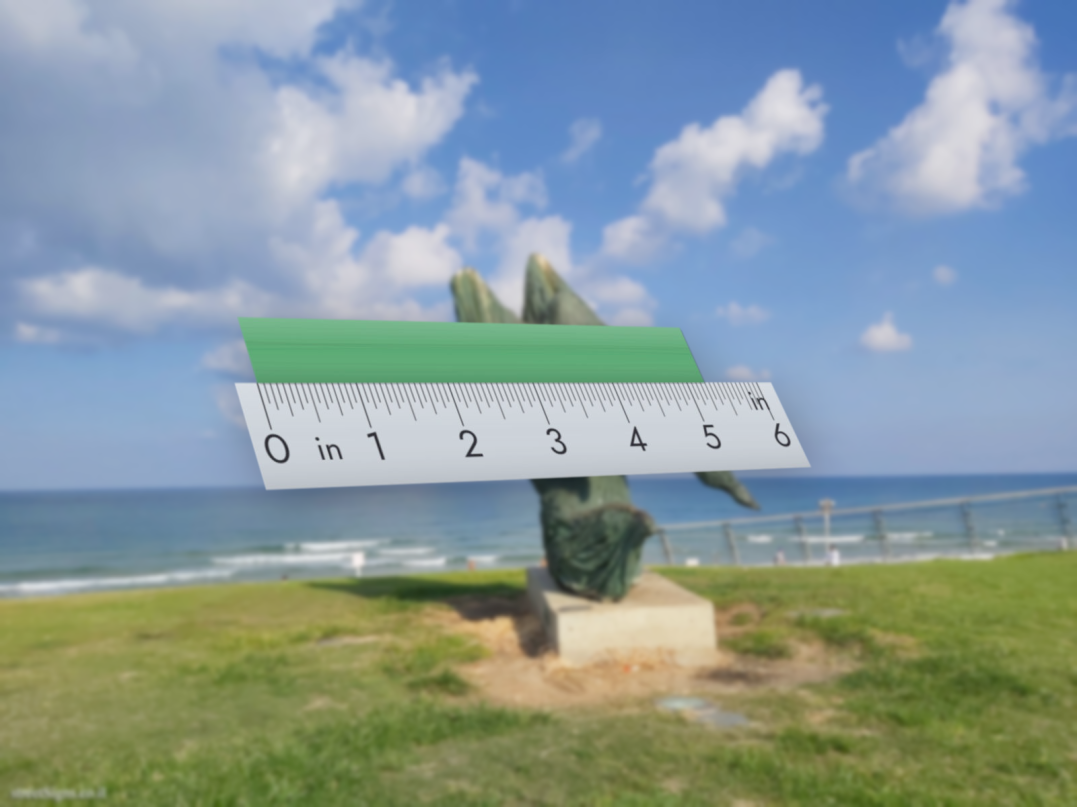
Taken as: 5.25 in
